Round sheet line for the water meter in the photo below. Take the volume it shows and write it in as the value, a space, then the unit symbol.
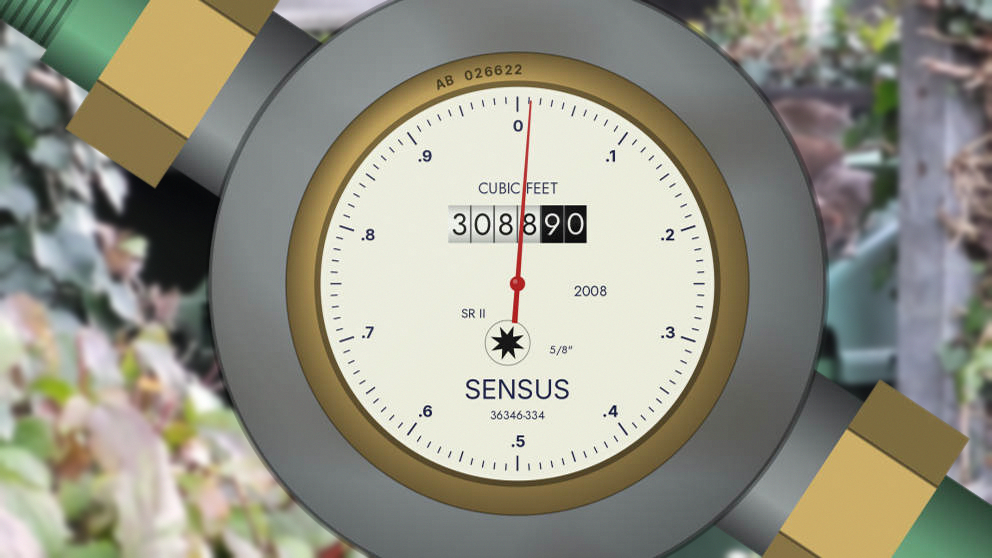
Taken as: 308890.01 ft³
